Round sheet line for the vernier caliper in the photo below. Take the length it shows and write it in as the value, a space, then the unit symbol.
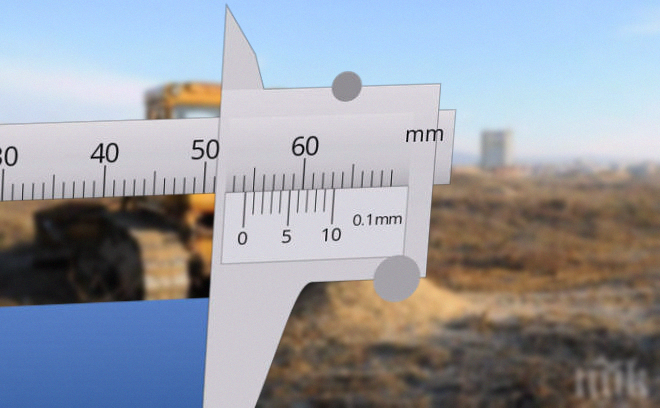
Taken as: 54.2 mm
